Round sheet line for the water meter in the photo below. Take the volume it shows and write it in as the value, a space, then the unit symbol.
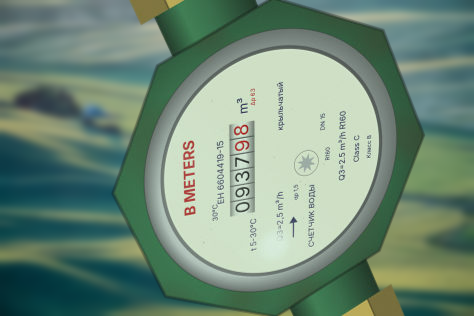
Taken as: 937.98 m³
